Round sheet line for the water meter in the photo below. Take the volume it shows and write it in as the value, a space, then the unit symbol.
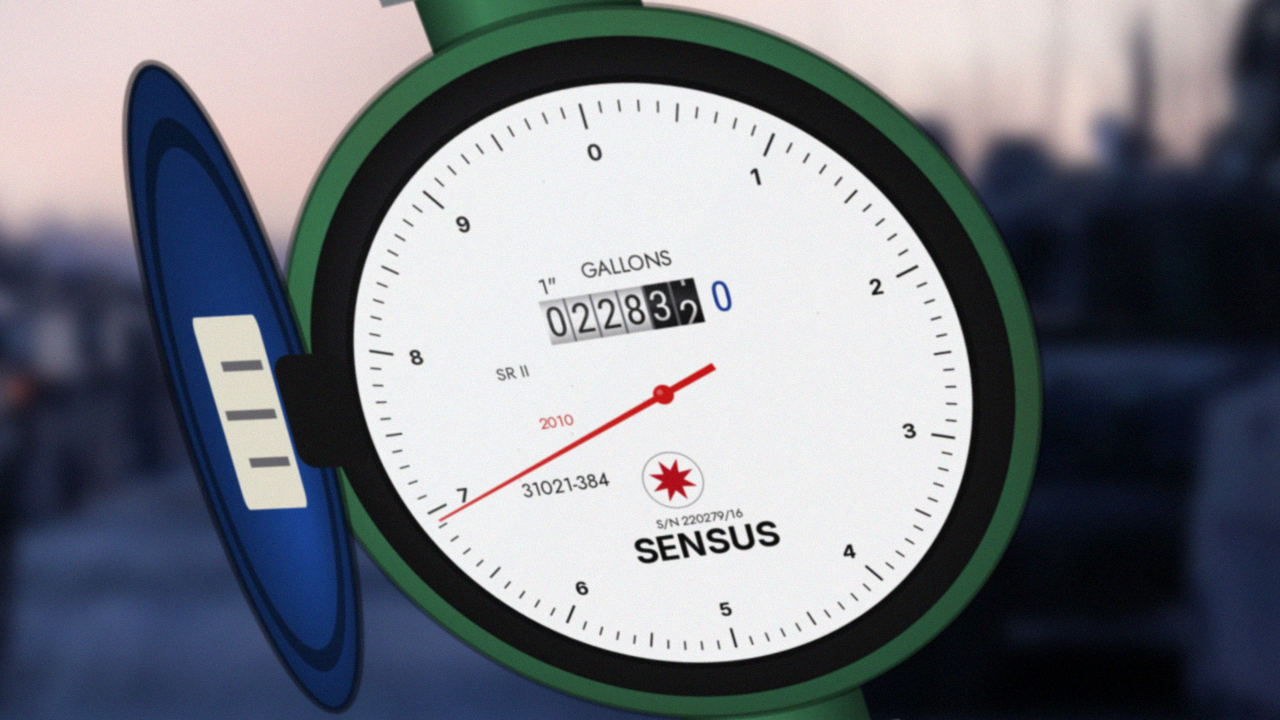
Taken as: 228316.9 gal
